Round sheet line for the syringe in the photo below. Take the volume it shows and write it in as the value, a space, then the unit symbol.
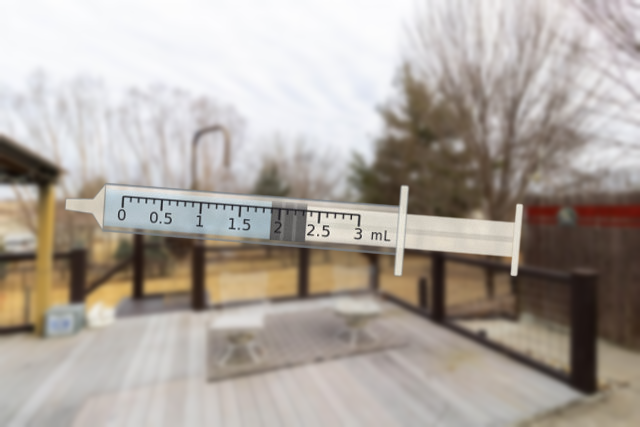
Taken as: 1.9 mL
